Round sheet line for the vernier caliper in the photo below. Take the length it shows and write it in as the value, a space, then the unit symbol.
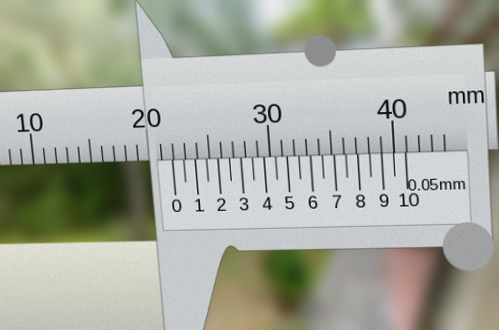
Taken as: 21.9 mm
